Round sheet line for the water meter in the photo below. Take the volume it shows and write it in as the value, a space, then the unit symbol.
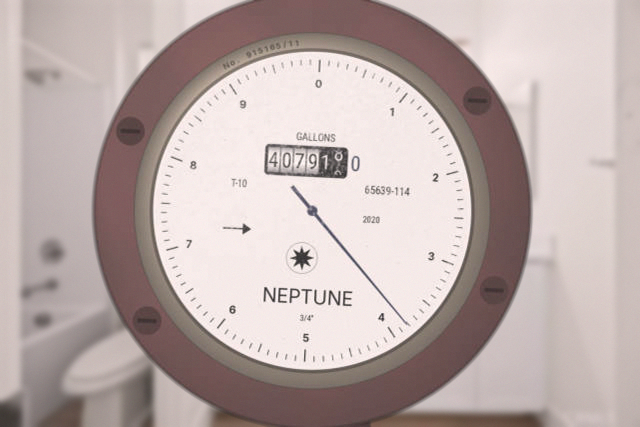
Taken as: 4079183.8 gal
